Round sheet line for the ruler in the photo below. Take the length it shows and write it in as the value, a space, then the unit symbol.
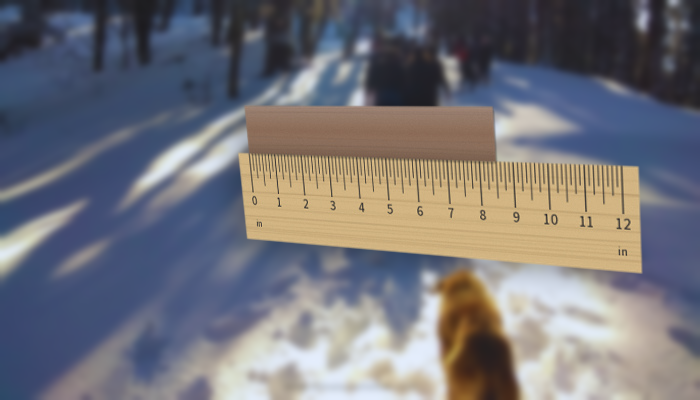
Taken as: 8.5 in
